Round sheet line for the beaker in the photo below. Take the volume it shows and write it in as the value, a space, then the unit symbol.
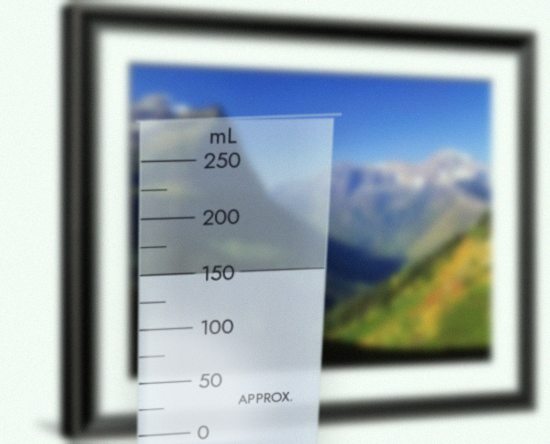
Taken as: 150 mL
